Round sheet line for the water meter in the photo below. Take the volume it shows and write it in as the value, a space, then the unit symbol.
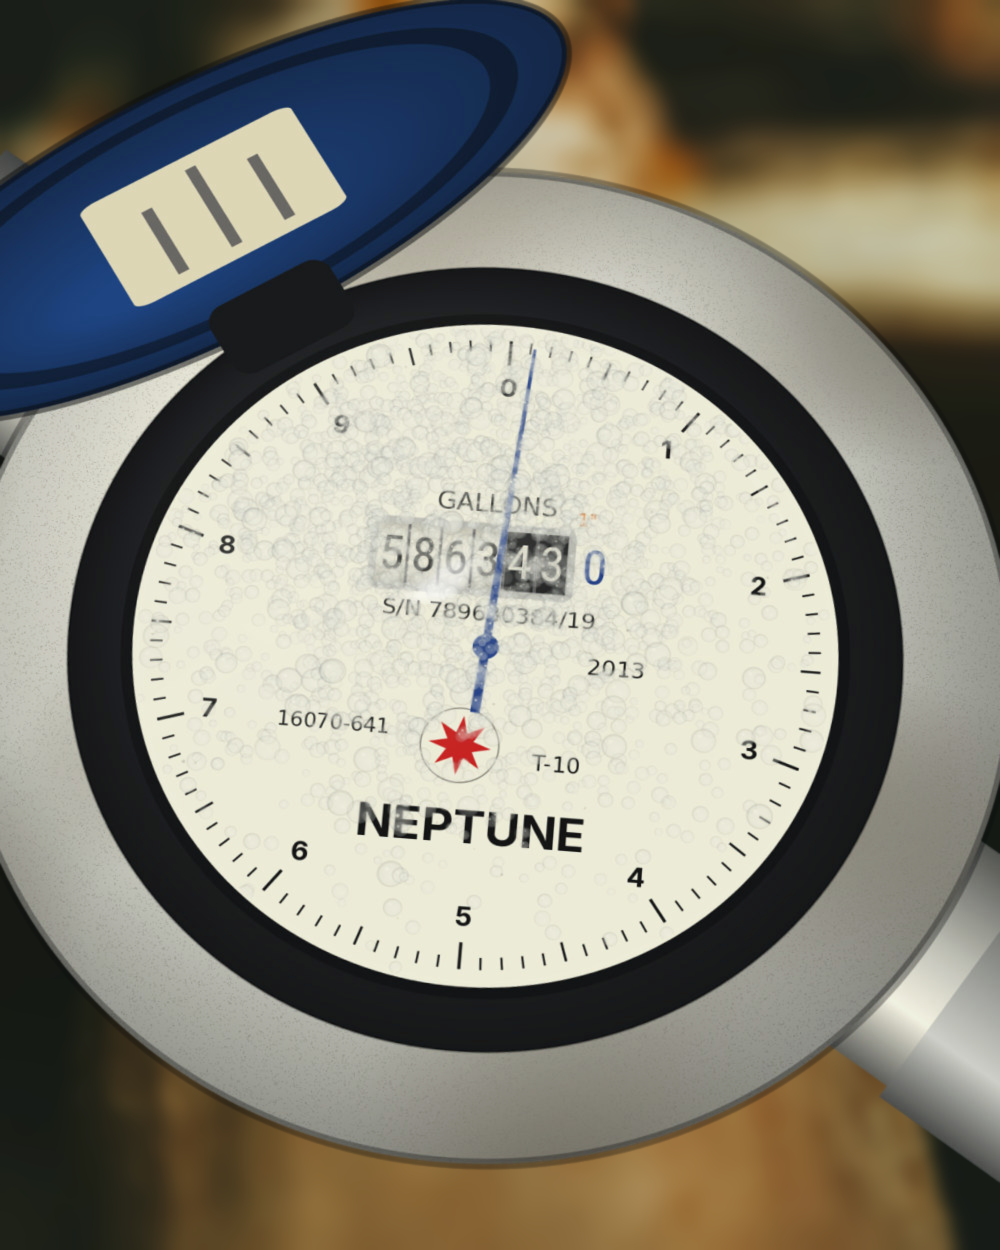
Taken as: 5863430.1 gal
